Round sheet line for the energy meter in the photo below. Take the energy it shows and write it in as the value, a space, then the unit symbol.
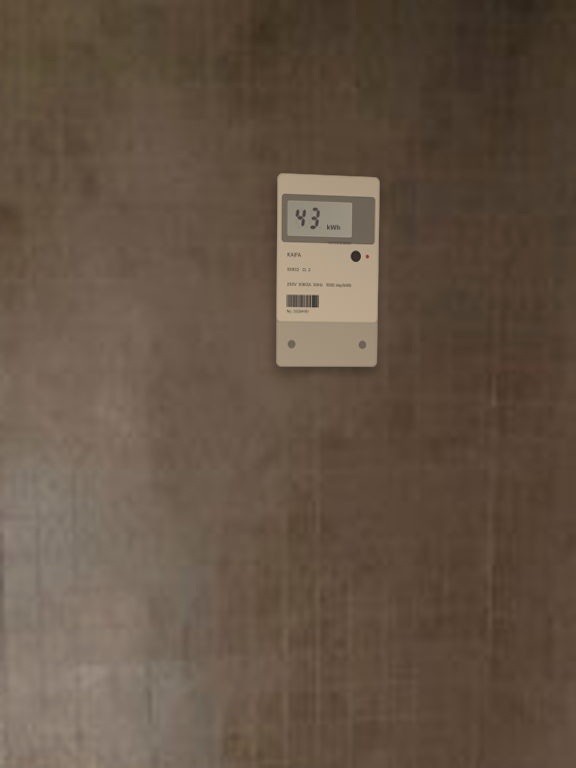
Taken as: 43 kWh
